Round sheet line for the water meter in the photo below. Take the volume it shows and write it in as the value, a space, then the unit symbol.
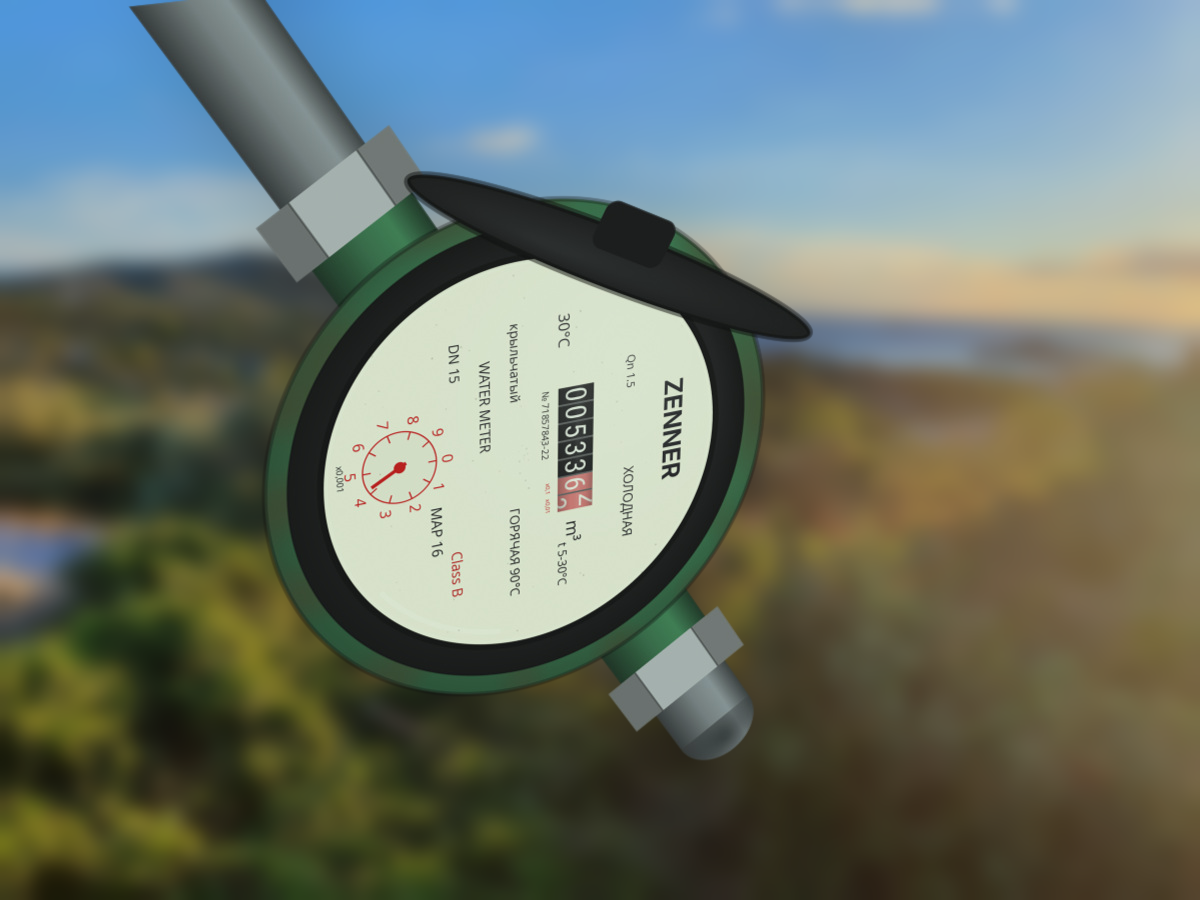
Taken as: 533.624 m³
